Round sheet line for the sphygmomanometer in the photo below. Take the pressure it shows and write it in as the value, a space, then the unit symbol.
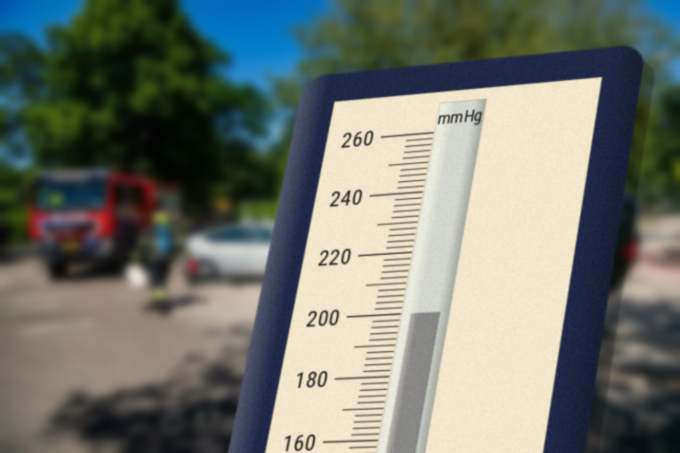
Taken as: 200 mmHg
